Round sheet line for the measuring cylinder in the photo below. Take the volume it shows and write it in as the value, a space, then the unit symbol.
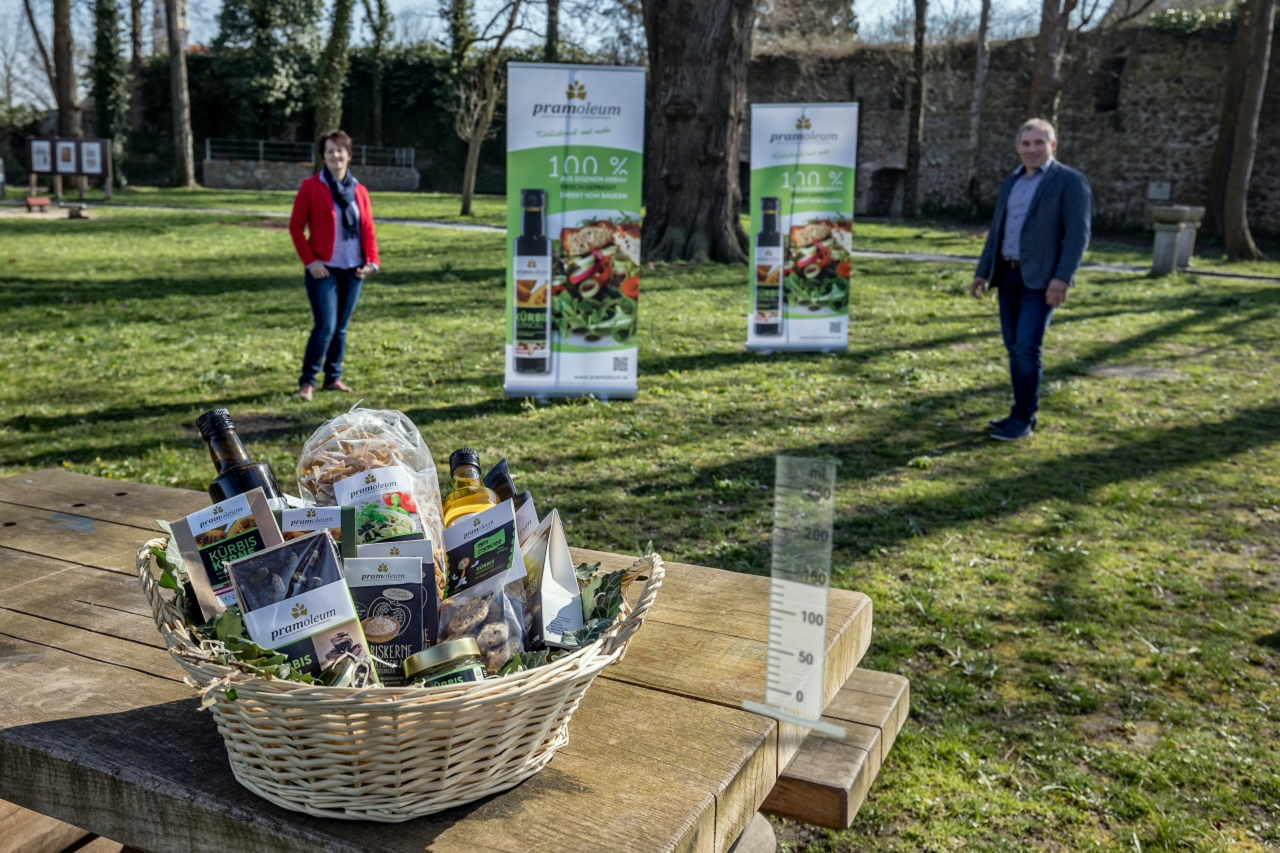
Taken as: 140 mL
